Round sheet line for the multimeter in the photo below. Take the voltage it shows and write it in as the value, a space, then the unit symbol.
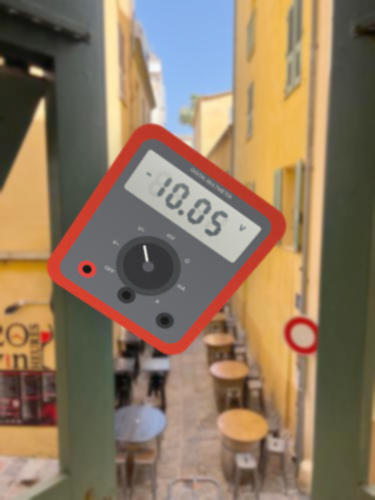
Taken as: -10.05 V
